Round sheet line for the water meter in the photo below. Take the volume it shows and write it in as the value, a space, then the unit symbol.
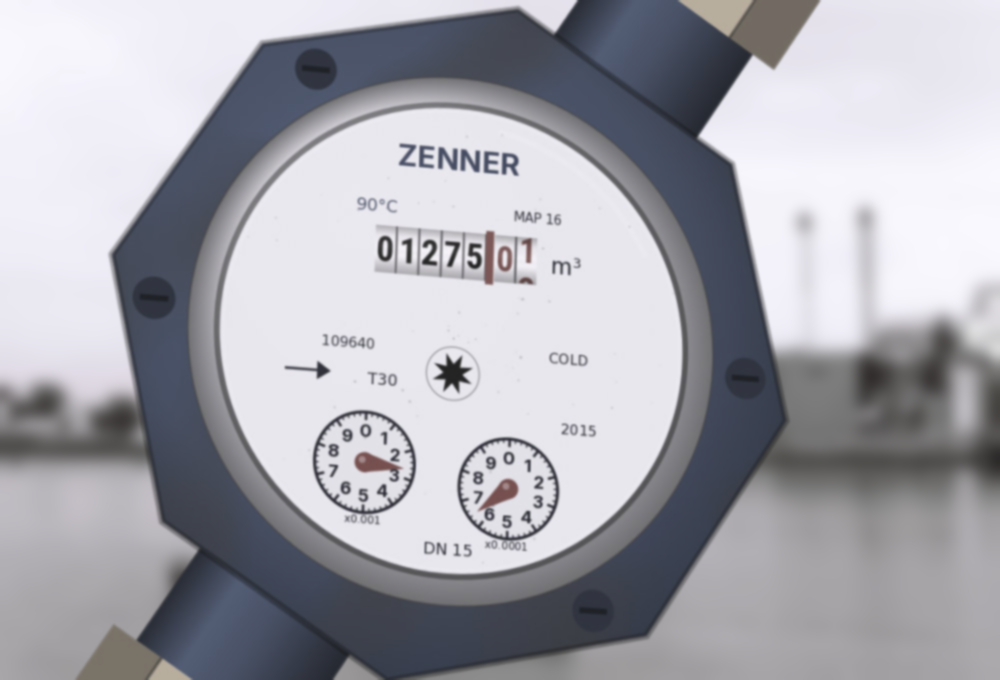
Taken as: 1275.0126 m³
